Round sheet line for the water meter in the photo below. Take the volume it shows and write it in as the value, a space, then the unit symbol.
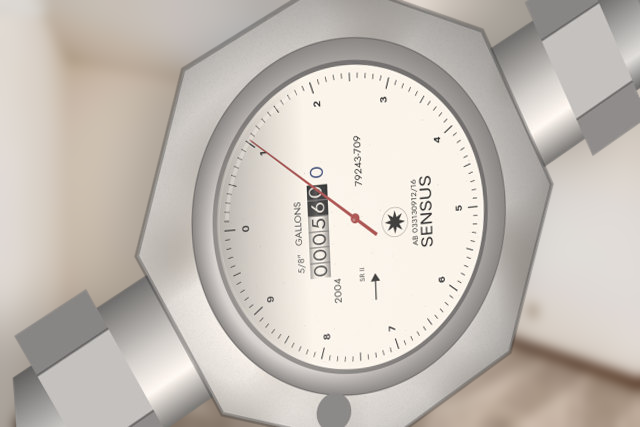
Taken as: 5601.0 gal
